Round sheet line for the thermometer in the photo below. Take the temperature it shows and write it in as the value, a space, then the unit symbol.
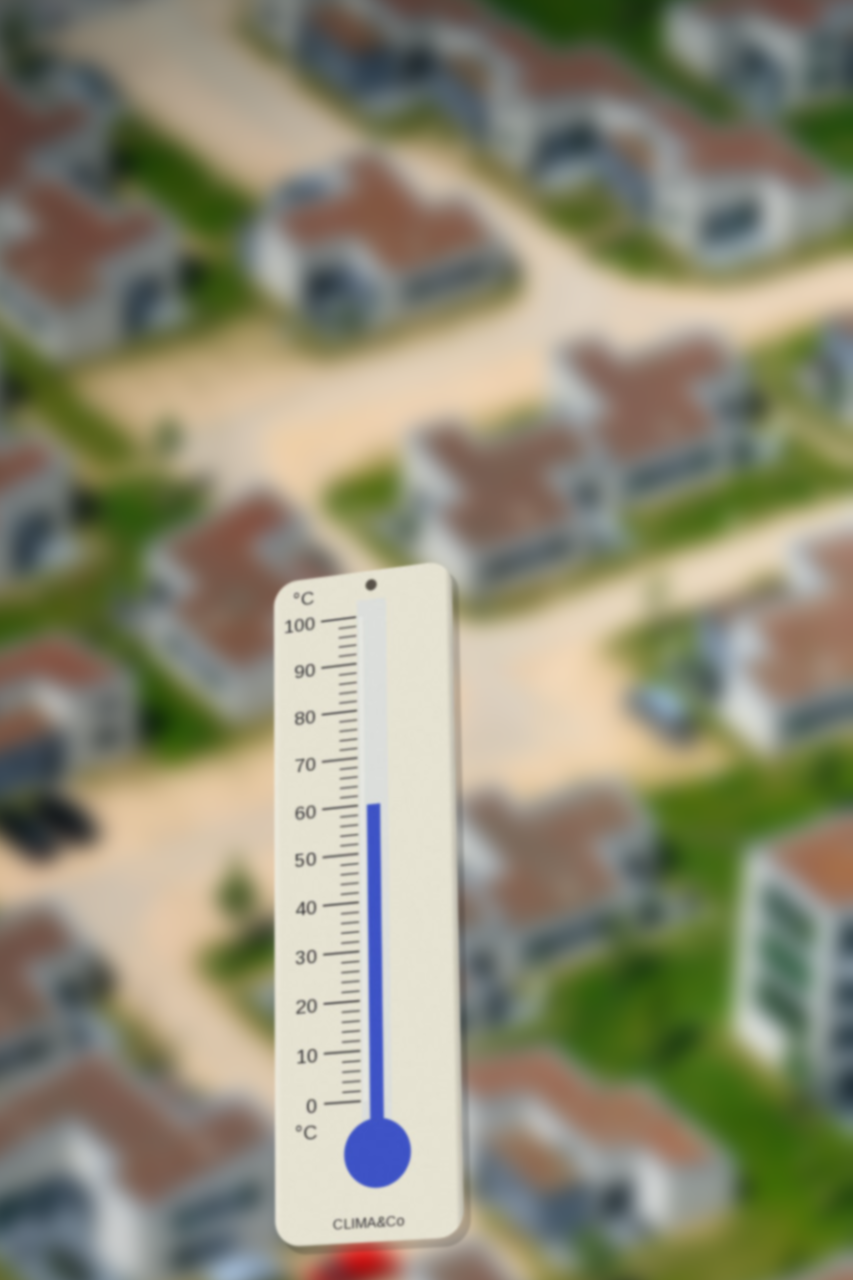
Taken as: 60 °C
